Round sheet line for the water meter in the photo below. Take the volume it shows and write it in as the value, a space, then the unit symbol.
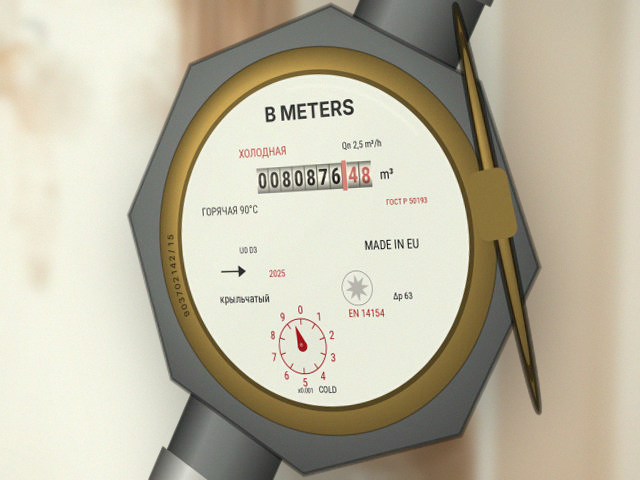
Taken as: 80876.479 m³
